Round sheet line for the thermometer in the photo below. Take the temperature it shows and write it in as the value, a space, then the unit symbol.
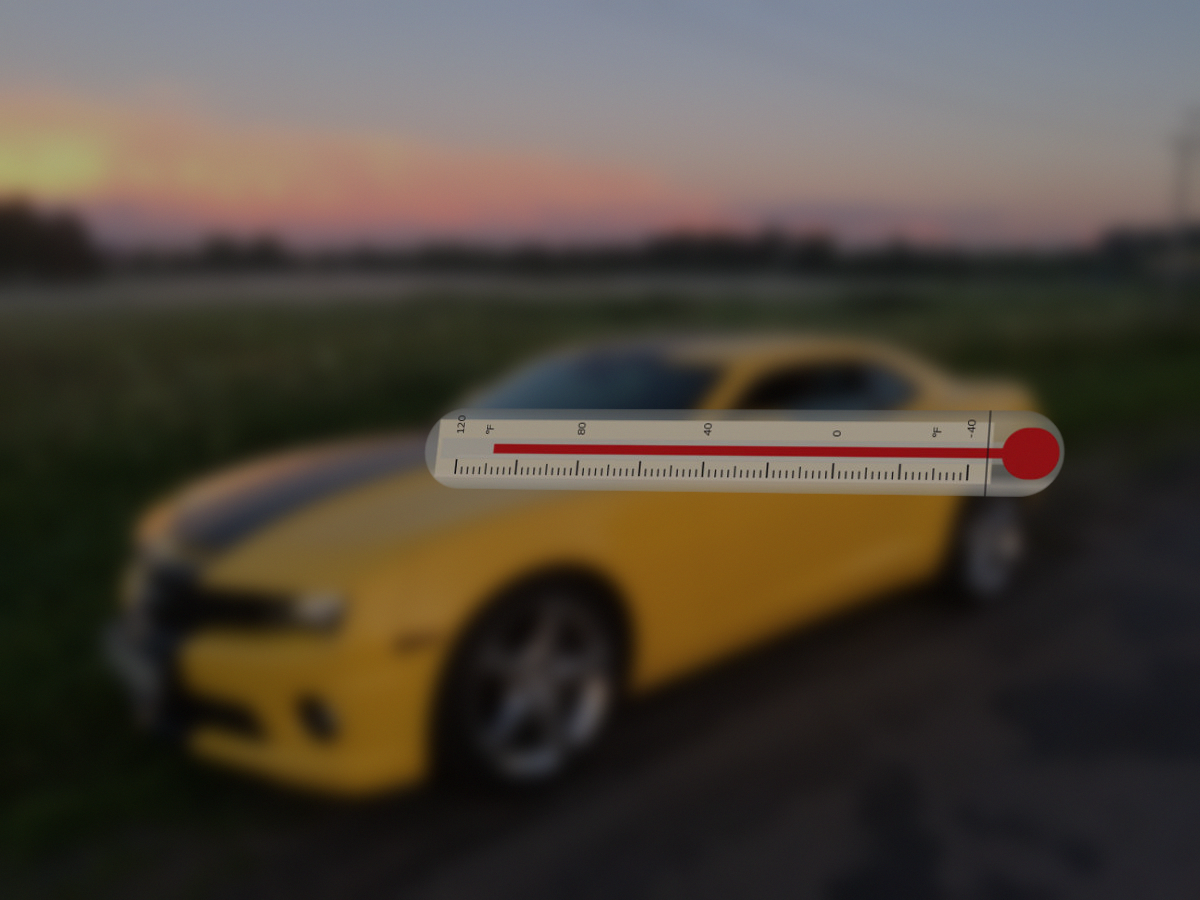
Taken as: 108 °F
